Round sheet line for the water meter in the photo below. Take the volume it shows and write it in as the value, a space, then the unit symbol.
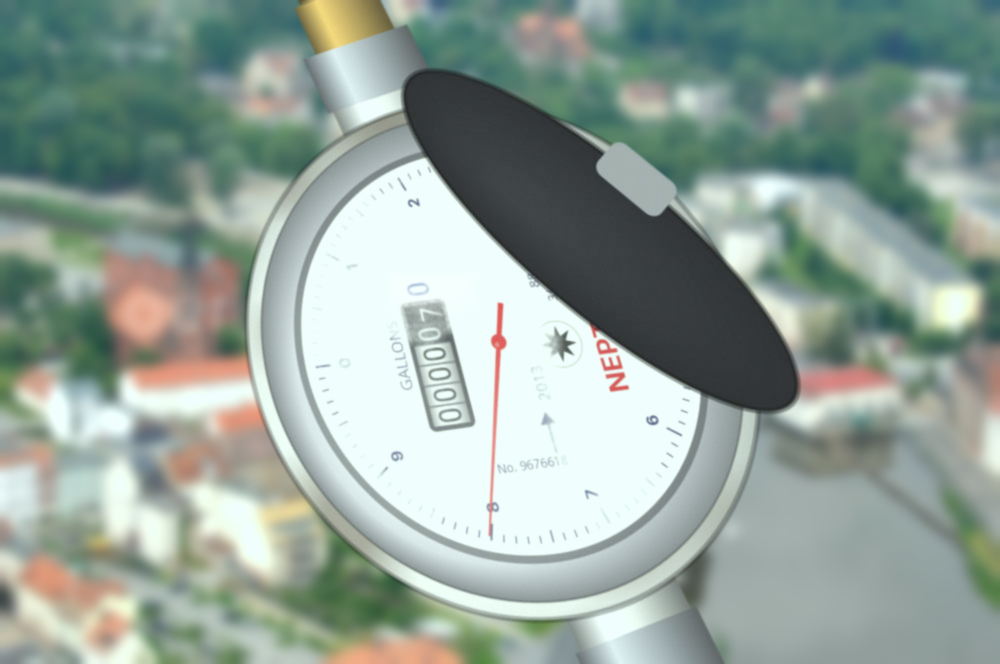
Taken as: 68.0 gal
